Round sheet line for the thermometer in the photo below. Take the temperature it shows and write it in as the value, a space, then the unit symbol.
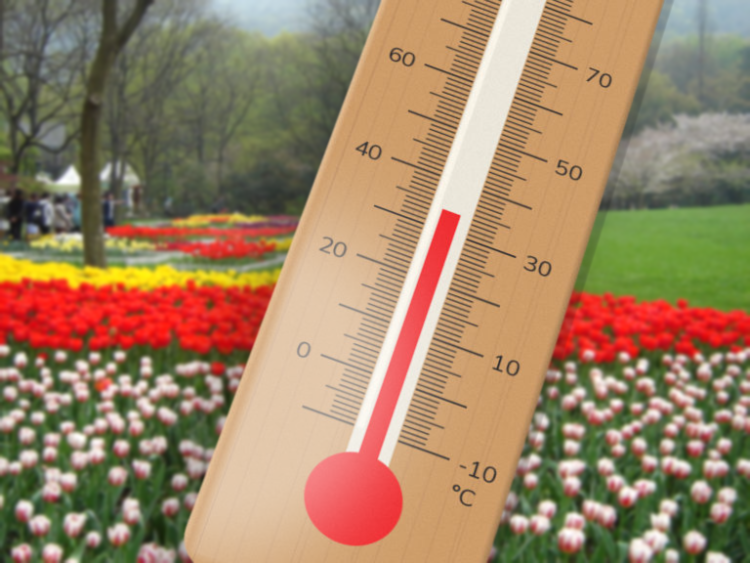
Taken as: 34 °C
